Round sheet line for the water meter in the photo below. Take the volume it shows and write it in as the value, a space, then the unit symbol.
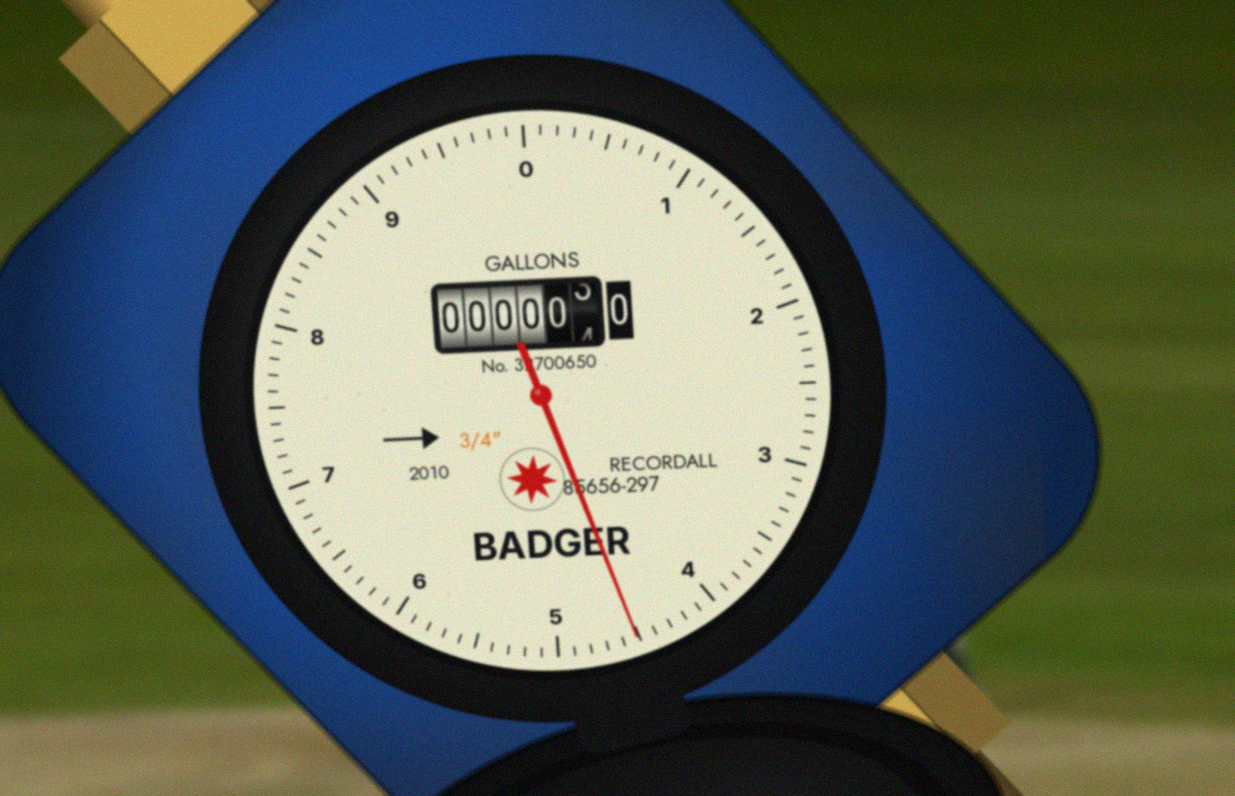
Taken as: 34.5 gal
